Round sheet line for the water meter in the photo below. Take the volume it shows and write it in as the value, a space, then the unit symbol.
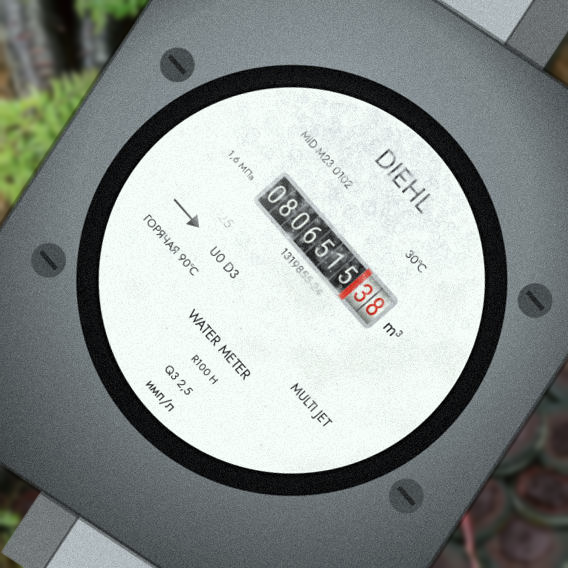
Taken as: 806515.38 m³
